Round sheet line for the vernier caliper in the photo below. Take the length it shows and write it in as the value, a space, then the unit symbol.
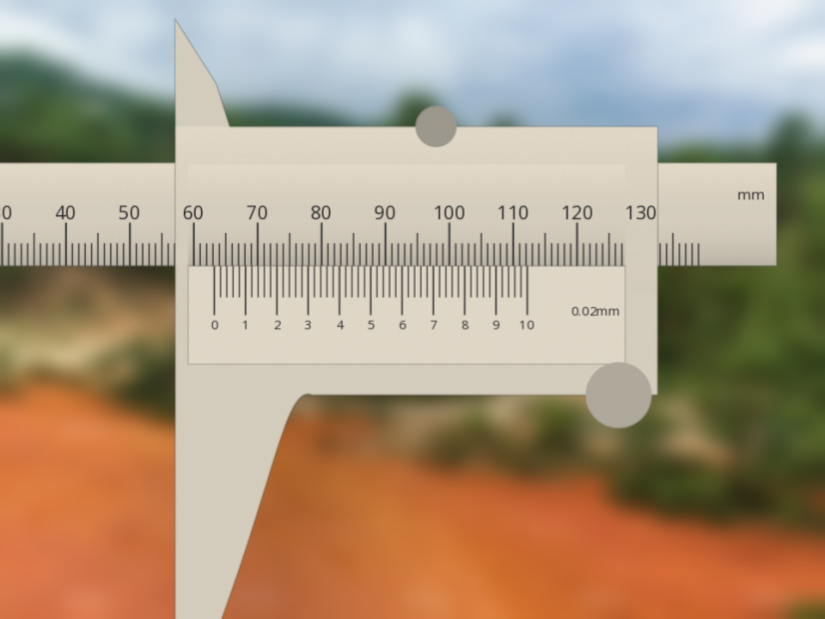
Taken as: 63.2 mm
